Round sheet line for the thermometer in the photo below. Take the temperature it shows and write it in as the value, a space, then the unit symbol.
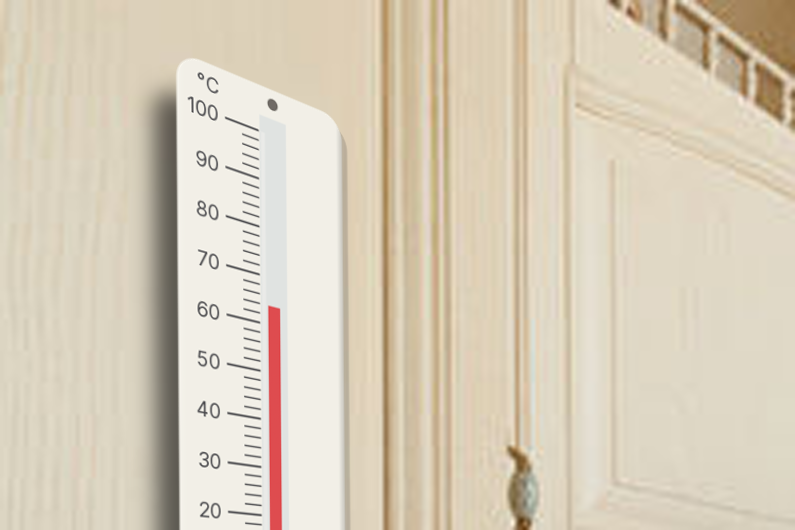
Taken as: 64 °C
